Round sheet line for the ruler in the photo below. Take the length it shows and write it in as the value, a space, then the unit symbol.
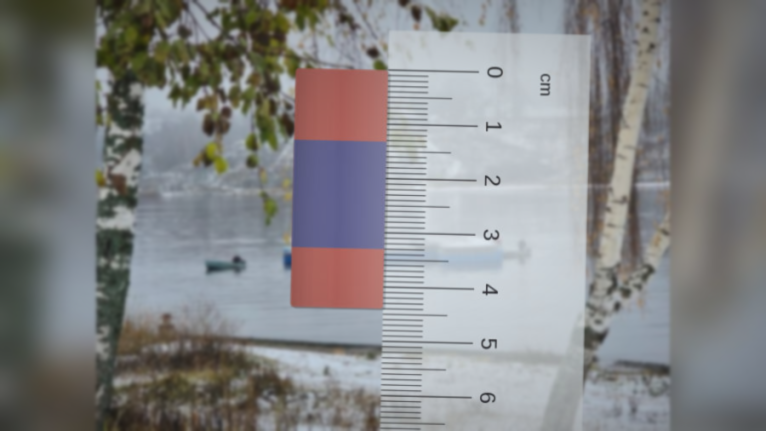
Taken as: 4.4 cm
